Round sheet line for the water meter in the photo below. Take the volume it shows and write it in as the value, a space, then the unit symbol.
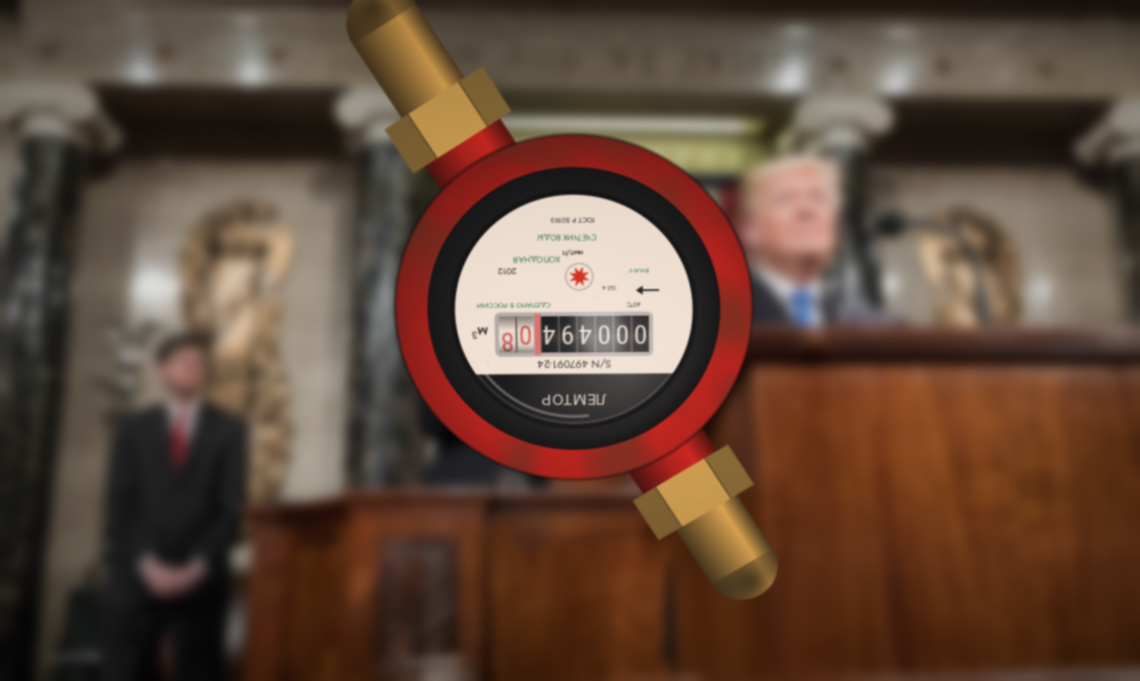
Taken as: 494.08 m³
